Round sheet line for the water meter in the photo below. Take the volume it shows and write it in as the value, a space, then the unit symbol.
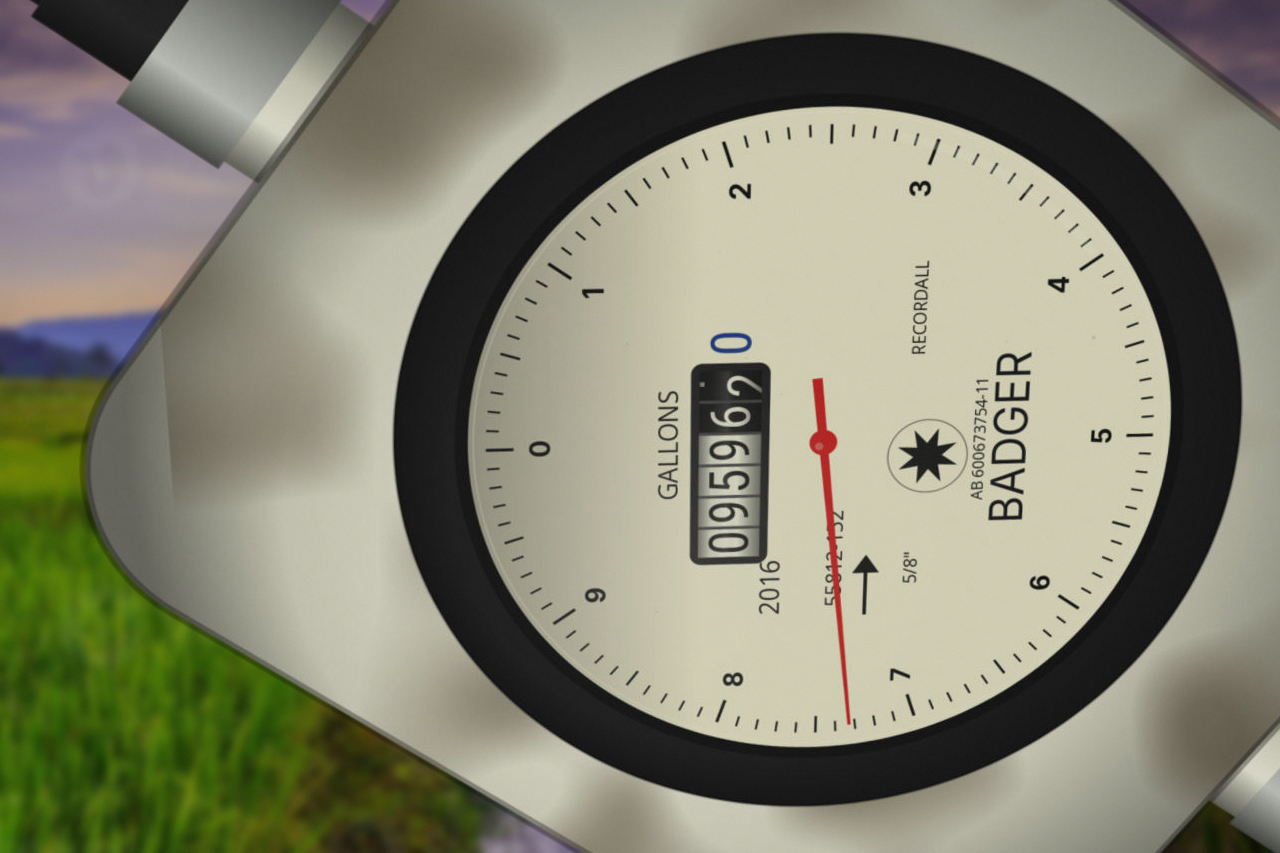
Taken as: 959617.3 gal
